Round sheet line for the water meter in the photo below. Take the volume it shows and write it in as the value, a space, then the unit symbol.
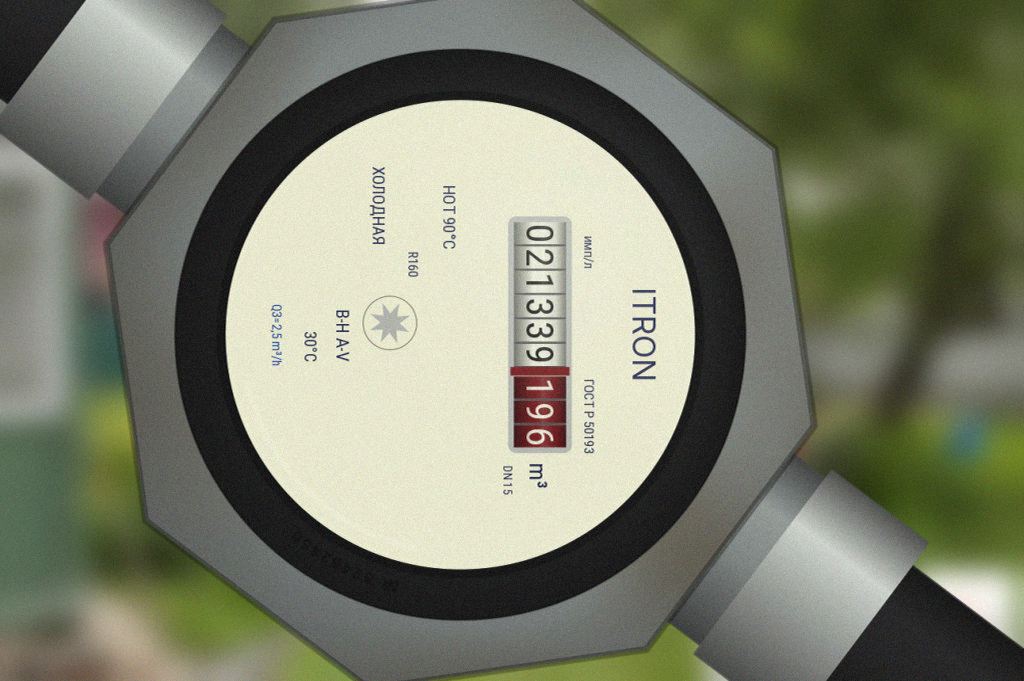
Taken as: 21339.196 m³
